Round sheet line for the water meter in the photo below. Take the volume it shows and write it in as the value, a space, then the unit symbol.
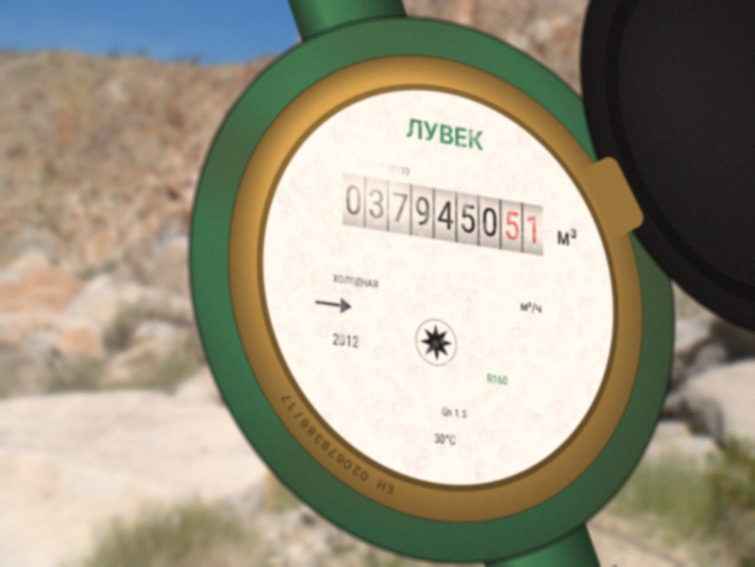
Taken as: 379450.51 m³
